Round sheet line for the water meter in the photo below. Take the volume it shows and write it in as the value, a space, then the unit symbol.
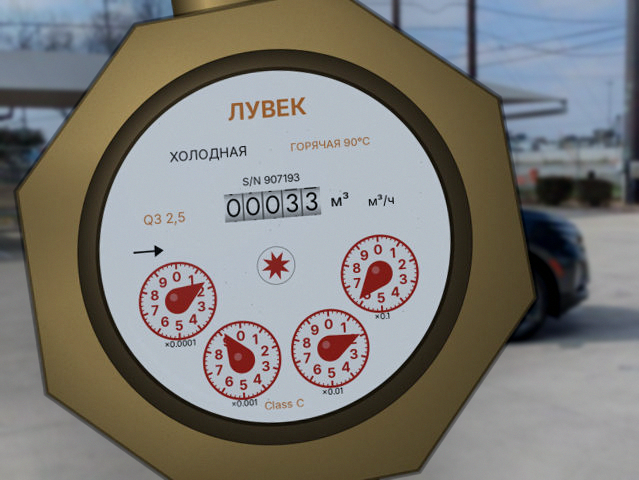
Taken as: 33.6191 m³
